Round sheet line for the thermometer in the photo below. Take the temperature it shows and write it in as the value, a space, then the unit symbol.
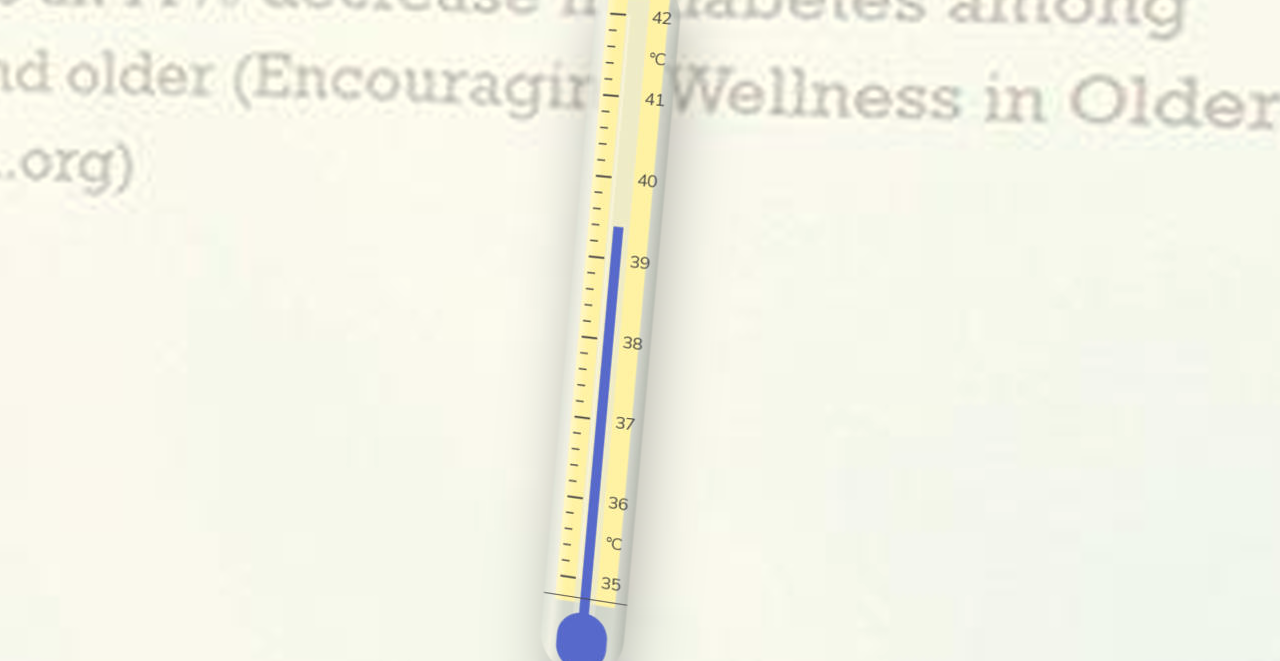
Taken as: 39.4 °C
